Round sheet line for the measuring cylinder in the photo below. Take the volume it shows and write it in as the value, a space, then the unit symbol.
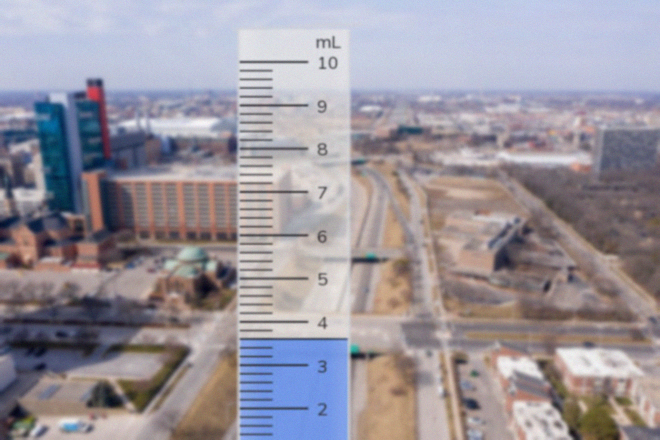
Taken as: 3.6 mL
